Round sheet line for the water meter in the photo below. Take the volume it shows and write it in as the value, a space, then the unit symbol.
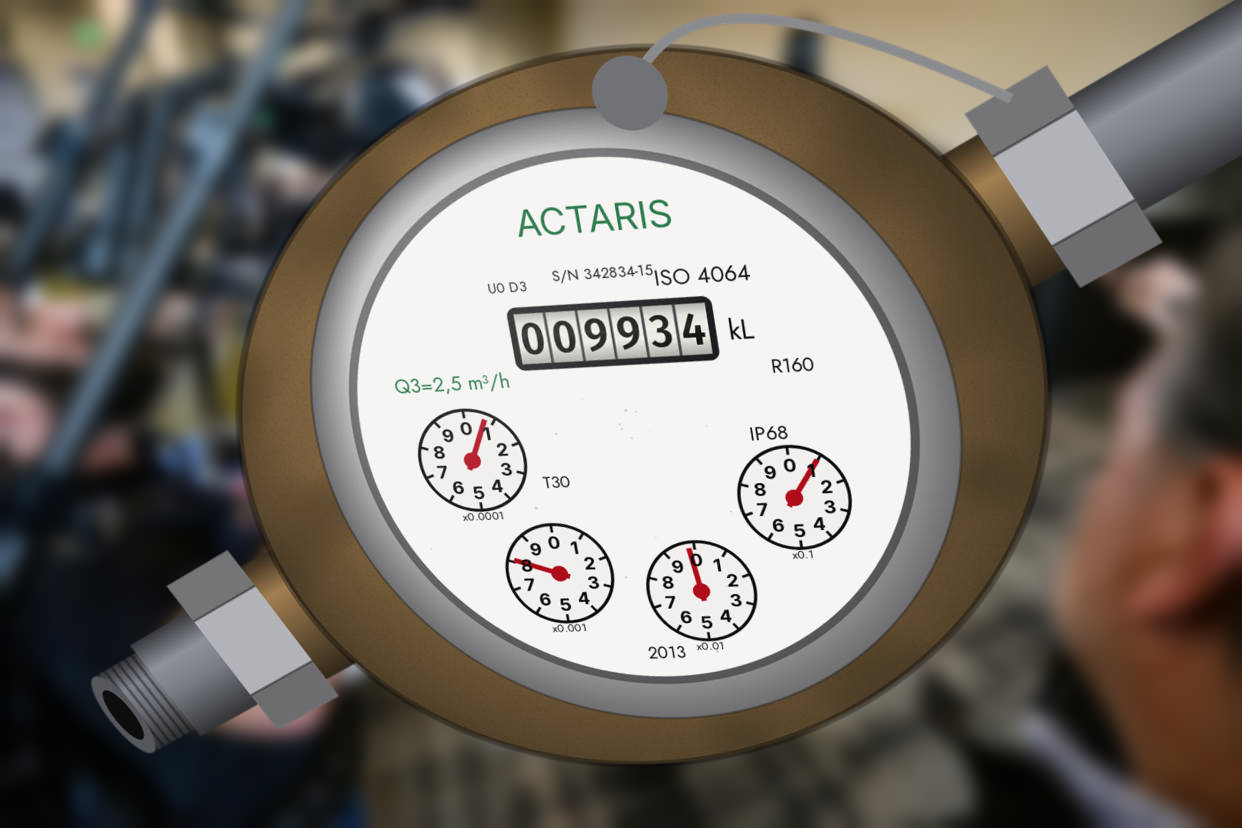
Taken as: 9934.0980 kL
